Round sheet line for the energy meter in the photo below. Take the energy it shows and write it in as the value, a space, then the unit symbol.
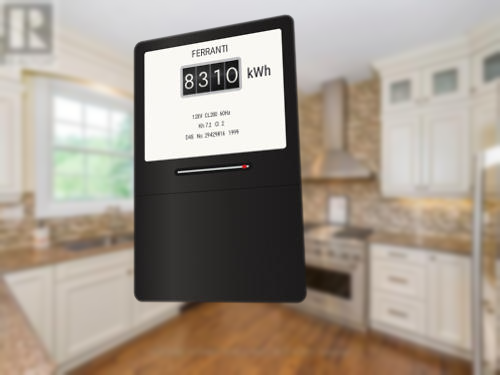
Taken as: 8310 kWh
